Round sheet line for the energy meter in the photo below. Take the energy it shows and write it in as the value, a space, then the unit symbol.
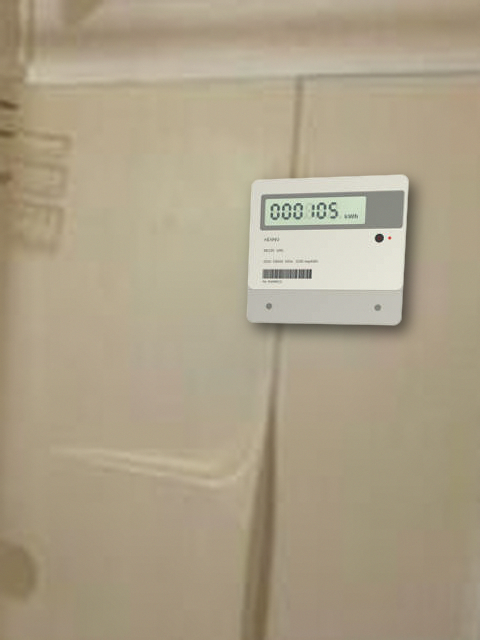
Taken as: 105 kWh
